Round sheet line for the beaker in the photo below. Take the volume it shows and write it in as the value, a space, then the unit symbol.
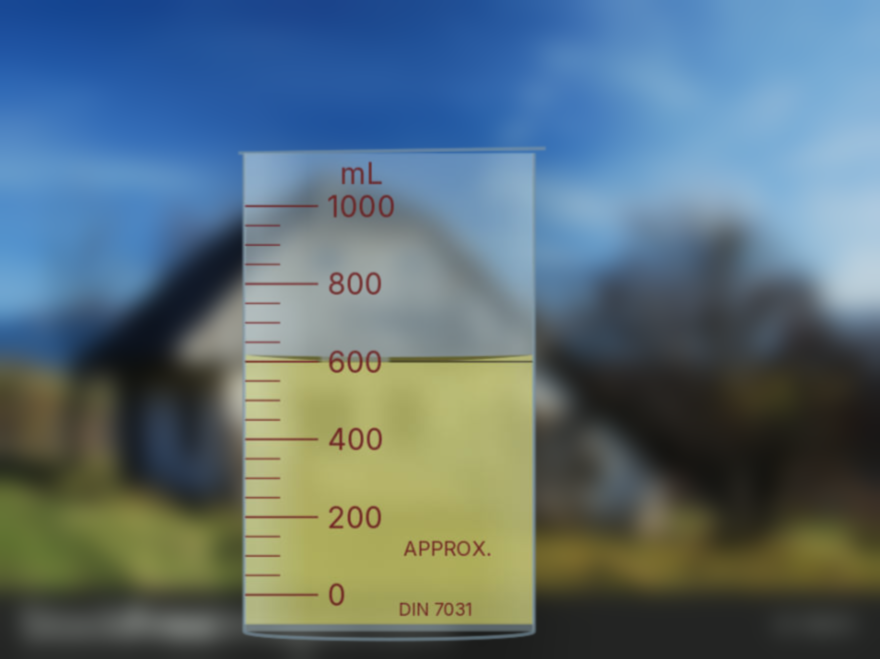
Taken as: 600 mL
